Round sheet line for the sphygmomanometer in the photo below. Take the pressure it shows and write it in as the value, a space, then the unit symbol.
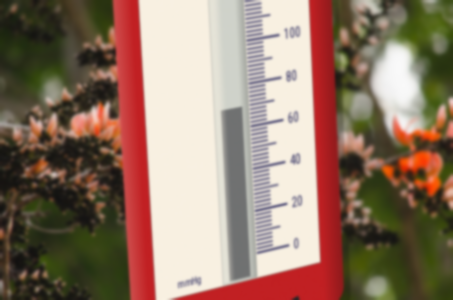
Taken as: 70 mmHg
